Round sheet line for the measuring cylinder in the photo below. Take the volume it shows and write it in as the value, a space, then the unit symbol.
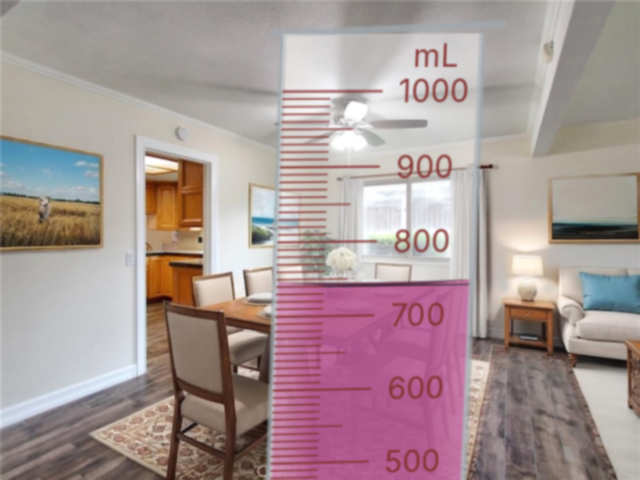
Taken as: 740 mL
